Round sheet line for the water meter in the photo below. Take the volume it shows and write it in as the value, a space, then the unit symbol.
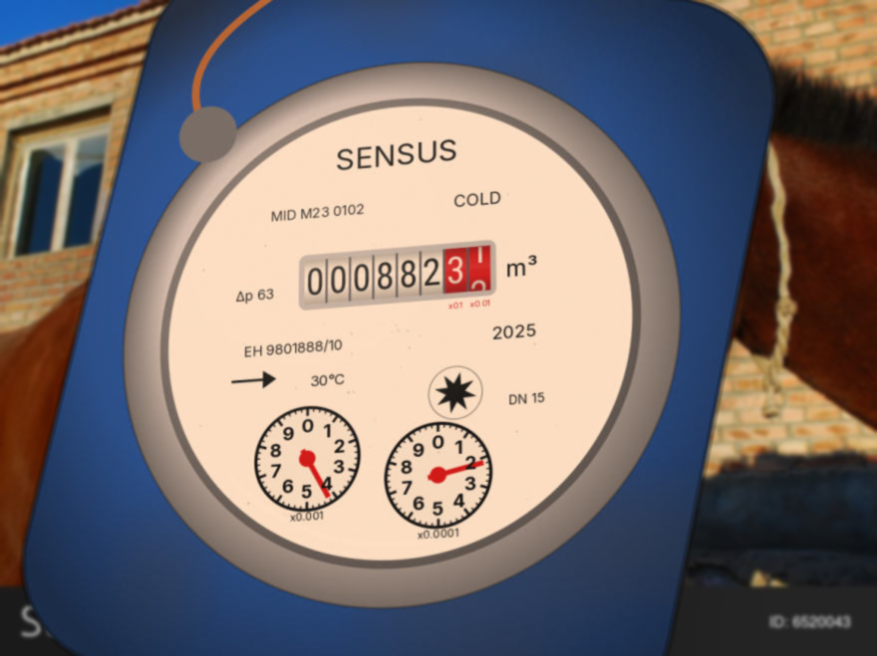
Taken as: 882.3142 m³
